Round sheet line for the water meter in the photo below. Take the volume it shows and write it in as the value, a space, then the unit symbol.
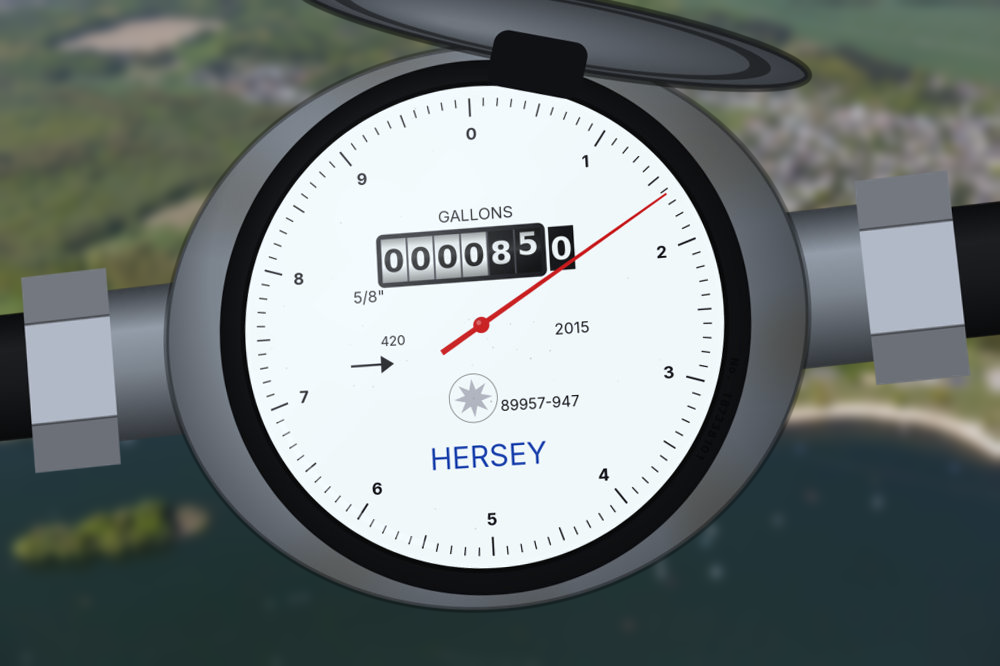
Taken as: 851.6 gal
